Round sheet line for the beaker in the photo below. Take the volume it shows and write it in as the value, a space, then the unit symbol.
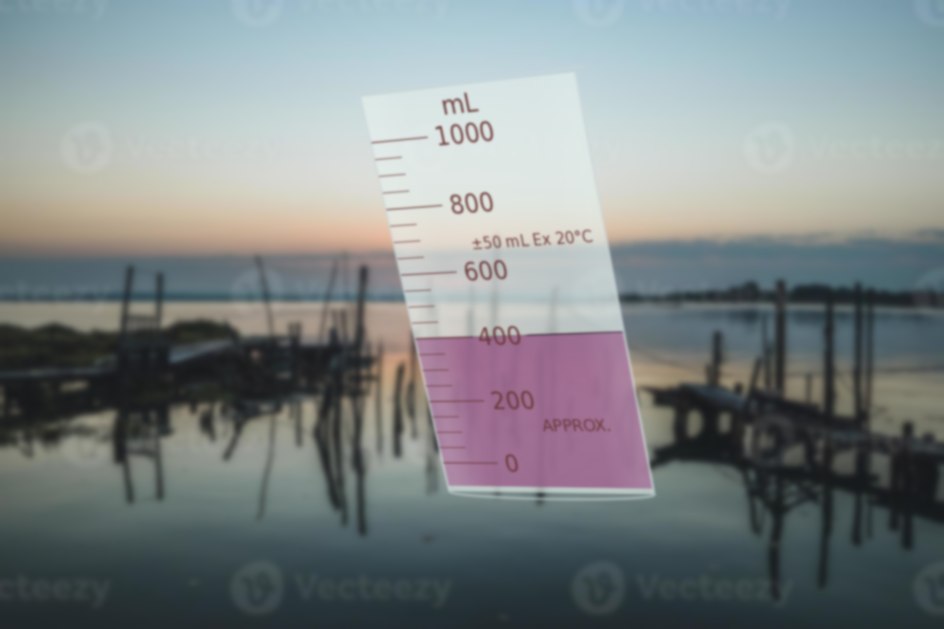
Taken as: 400 mL
